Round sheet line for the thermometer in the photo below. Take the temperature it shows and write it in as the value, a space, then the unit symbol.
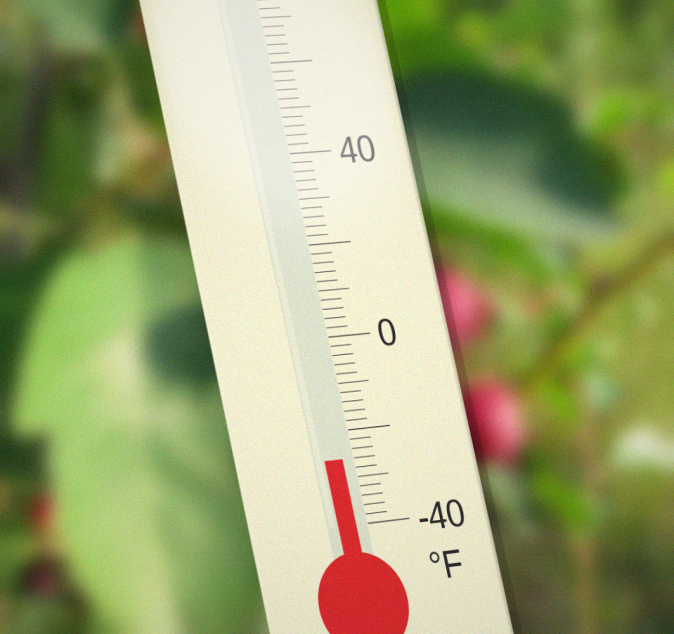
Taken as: -26 °F
